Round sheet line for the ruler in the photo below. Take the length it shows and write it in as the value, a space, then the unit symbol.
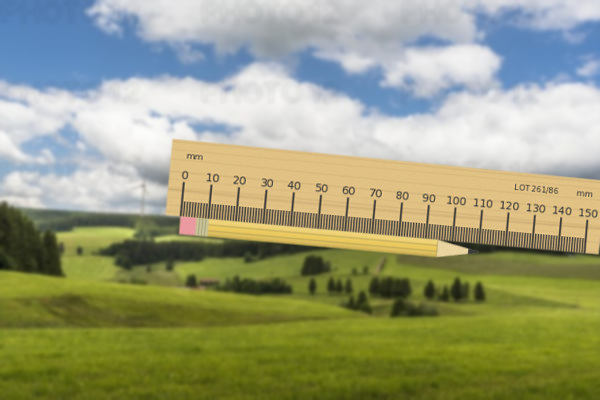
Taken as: 110 mm
